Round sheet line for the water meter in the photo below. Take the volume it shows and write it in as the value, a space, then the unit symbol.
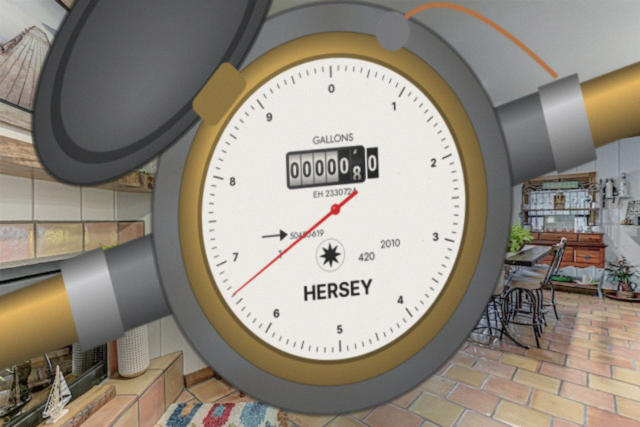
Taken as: 76.6 gal
